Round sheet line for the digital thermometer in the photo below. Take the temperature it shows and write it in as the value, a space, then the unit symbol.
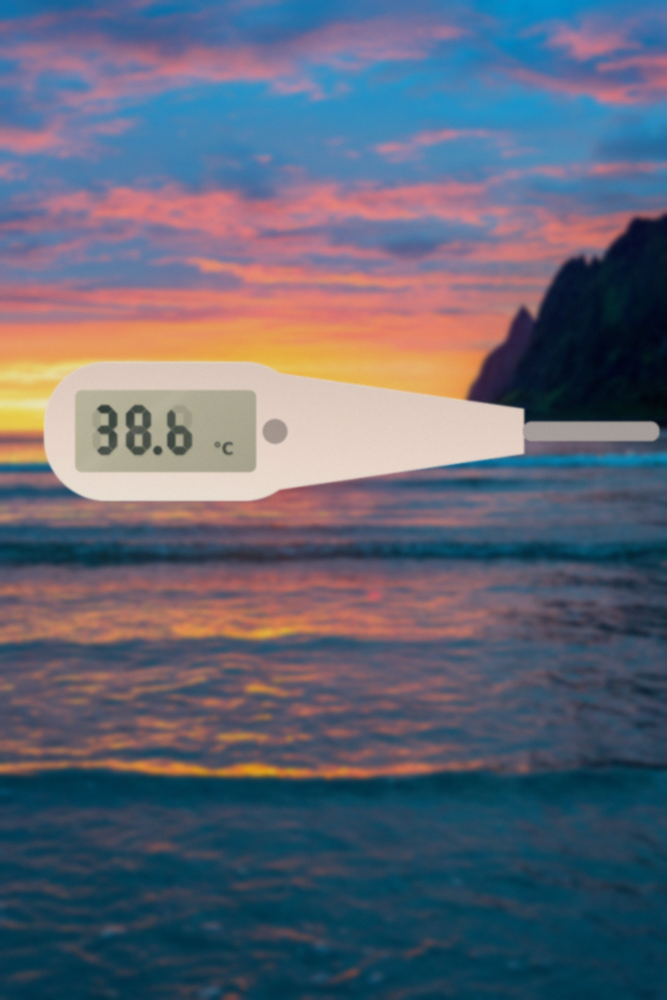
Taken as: 38.6 °C
